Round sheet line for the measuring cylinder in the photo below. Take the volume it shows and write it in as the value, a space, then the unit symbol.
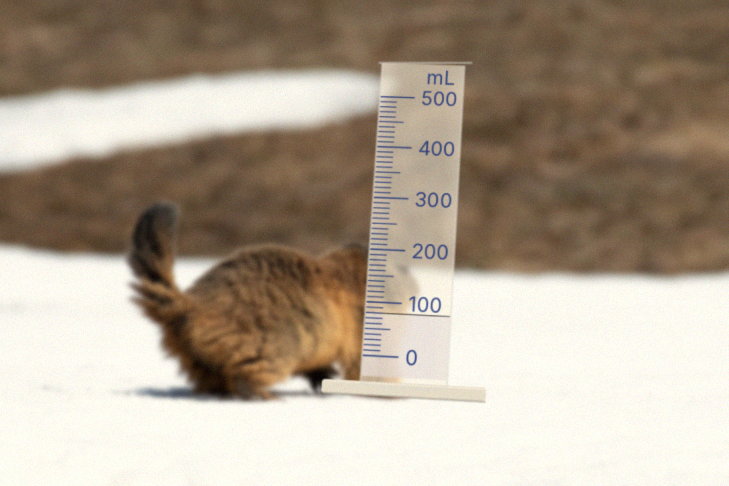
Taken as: 80 mL
